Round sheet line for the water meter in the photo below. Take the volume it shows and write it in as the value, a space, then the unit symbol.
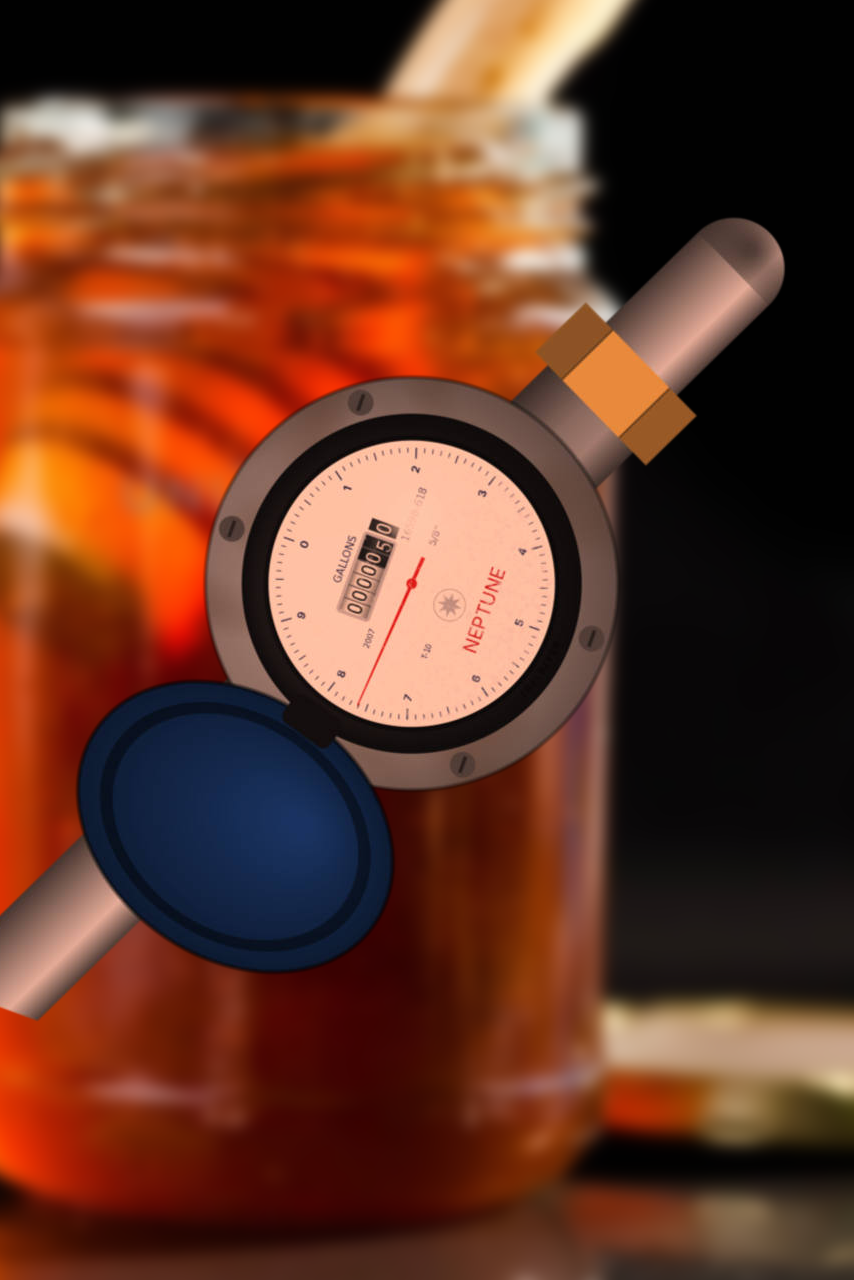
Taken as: 47.6 gal
